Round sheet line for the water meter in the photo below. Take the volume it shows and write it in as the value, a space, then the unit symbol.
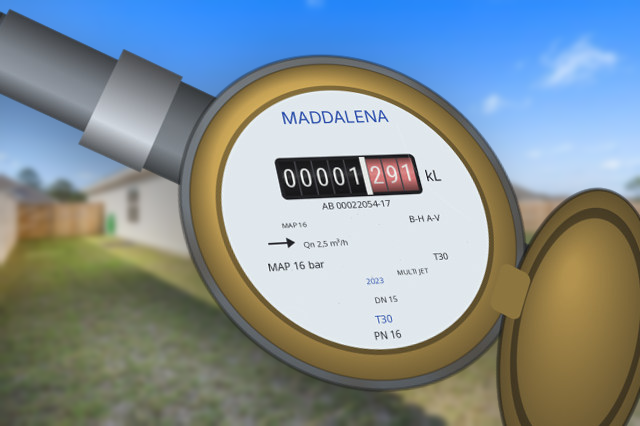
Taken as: 1.291 kL
